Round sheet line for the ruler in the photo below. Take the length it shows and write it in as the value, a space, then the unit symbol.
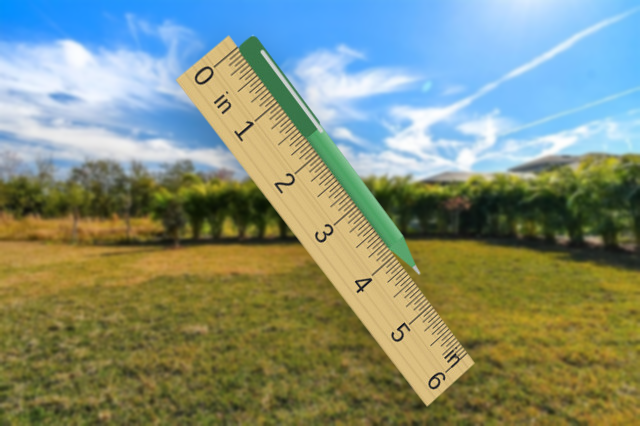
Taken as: 4.5 in
